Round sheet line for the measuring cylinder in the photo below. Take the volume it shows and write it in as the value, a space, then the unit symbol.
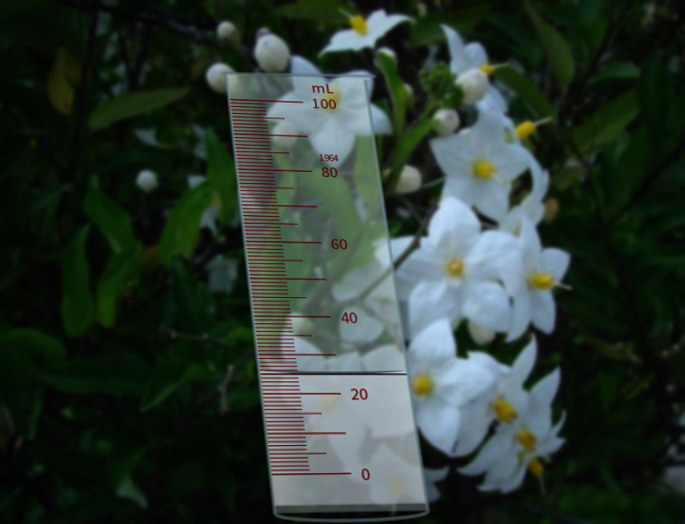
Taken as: 25 mL
